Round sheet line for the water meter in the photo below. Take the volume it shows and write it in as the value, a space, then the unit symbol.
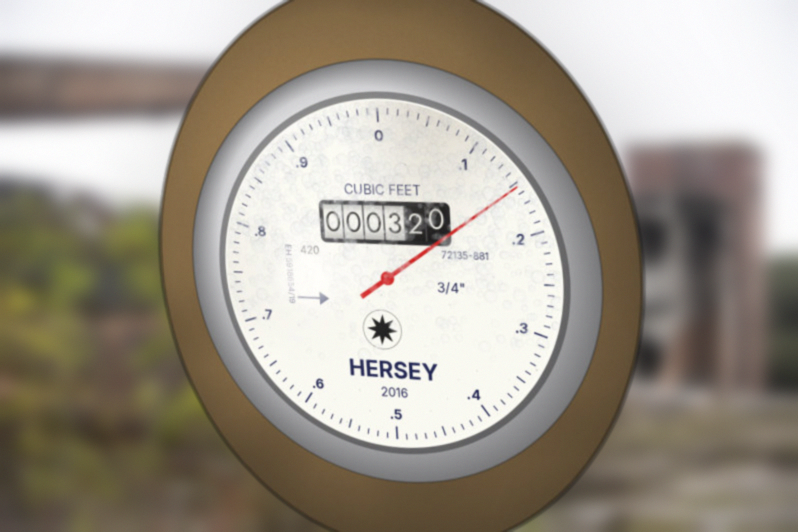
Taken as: 320.15 ft³
